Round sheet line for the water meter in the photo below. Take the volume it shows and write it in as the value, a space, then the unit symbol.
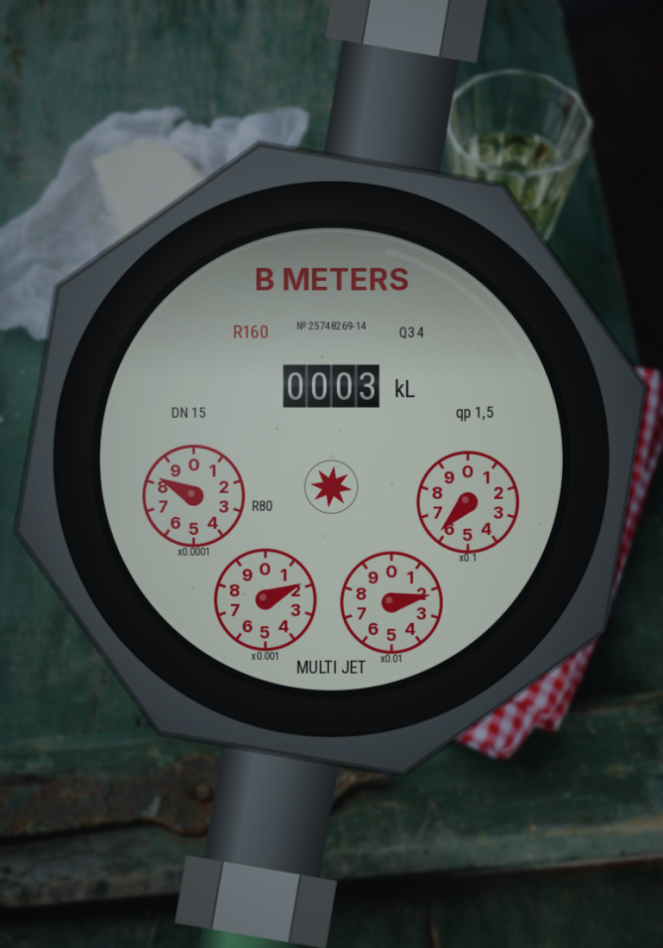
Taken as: 3.6218 kL
